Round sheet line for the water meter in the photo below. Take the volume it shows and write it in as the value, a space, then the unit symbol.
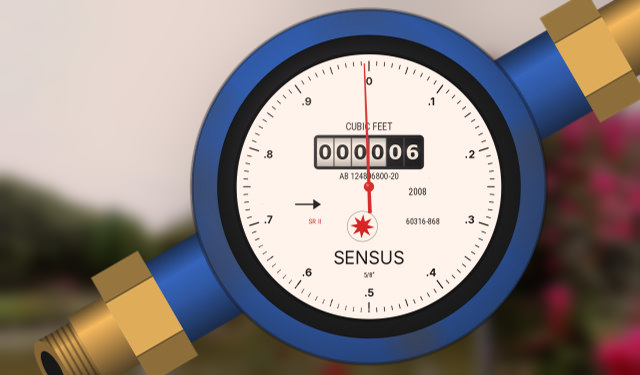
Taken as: 5.99 ft³
